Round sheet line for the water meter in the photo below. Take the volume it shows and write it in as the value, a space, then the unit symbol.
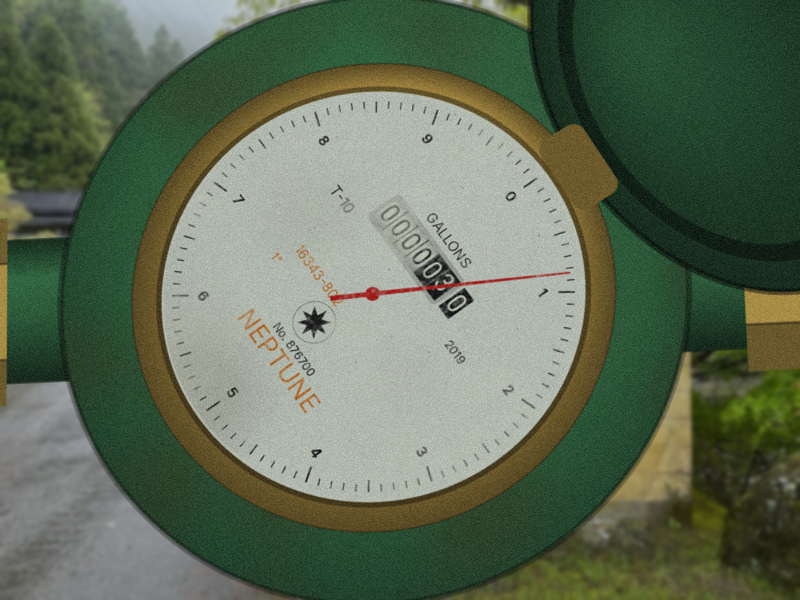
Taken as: 30.8 gal
